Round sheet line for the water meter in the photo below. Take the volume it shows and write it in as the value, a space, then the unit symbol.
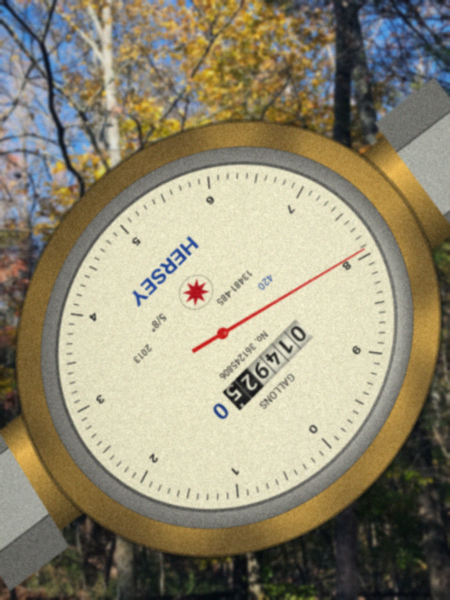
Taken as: 149247.9 gal
